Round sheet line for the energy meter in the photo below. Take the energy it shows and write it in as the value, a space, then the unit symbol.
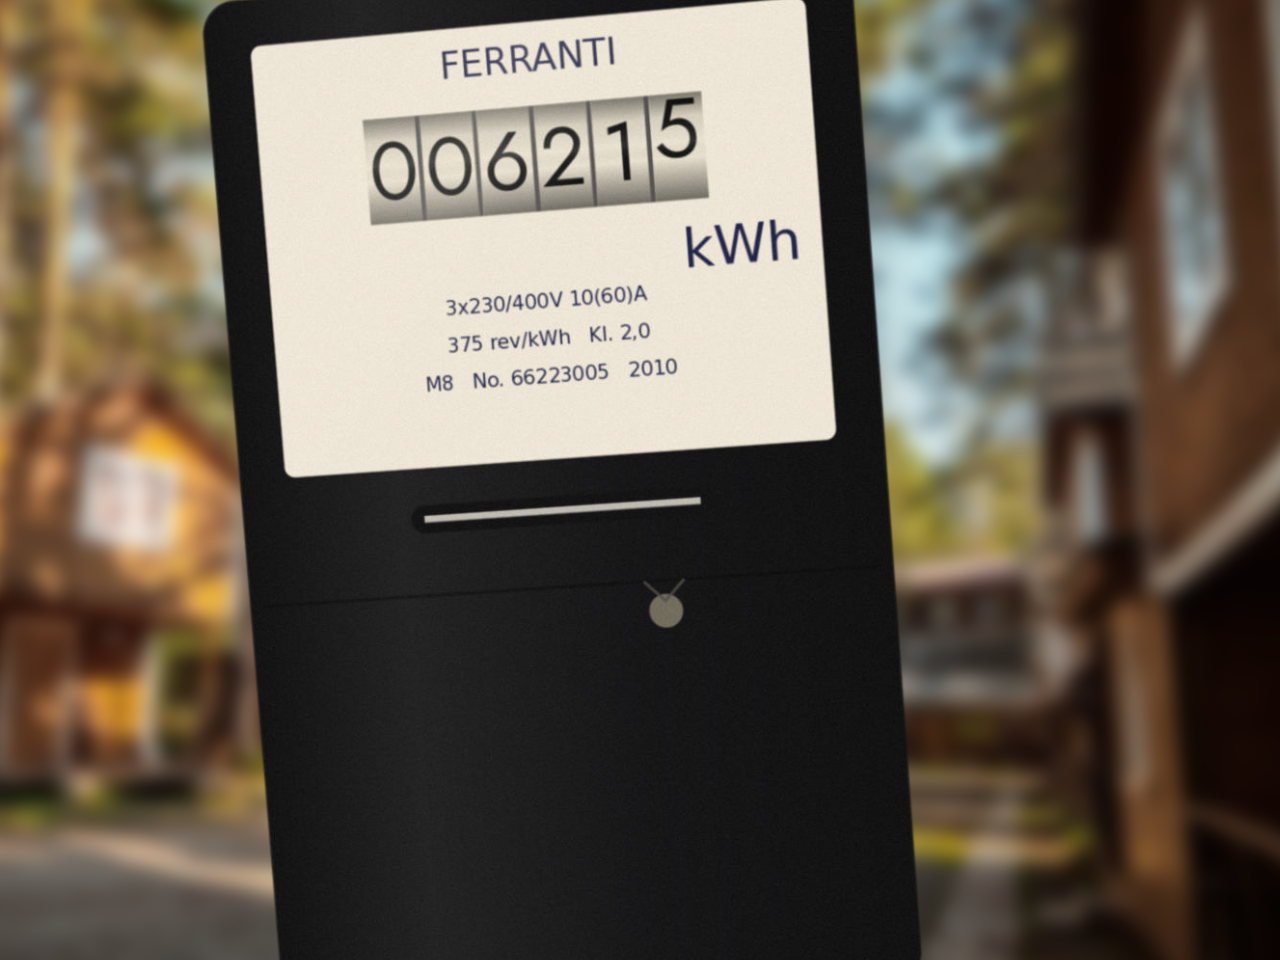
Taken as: 6215 kWh
